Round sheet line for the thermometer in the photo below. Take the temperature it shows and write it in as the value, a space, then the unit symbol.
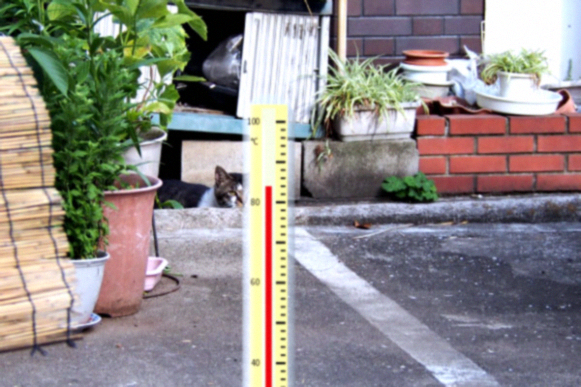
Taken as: 84 °C
